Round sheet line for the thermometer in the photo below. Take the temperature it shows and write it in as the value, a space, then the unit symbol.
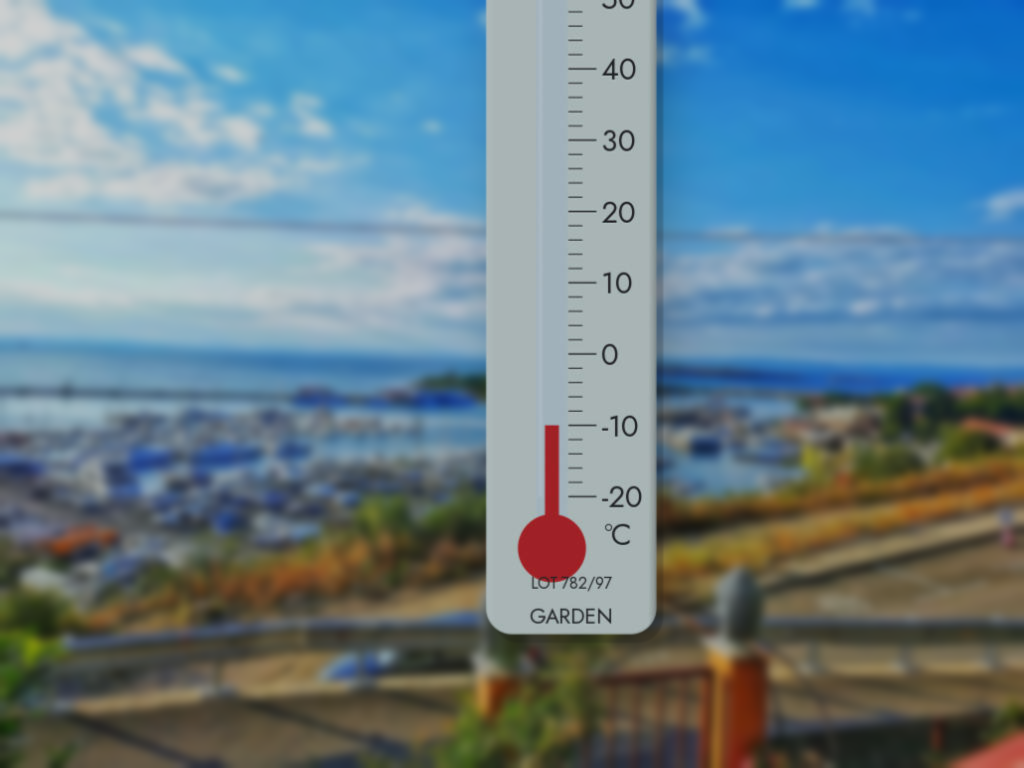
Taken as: -10 °C
